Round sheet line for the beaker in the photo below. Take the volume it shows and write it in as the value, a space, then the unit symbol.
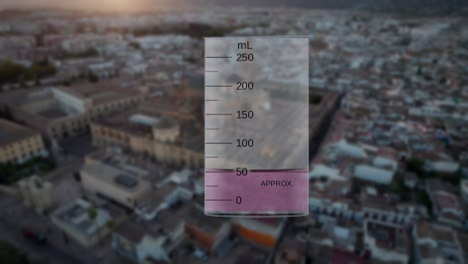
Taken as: 50 mL
